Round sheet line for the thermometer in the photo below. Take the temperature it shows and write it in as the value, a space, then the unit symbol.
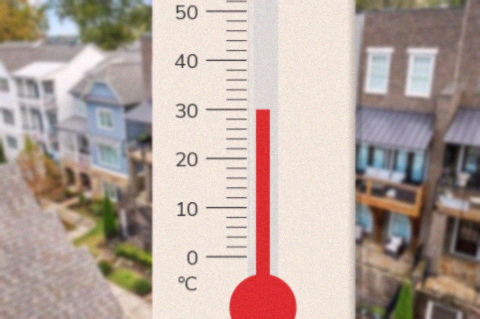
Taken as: 30 °C
